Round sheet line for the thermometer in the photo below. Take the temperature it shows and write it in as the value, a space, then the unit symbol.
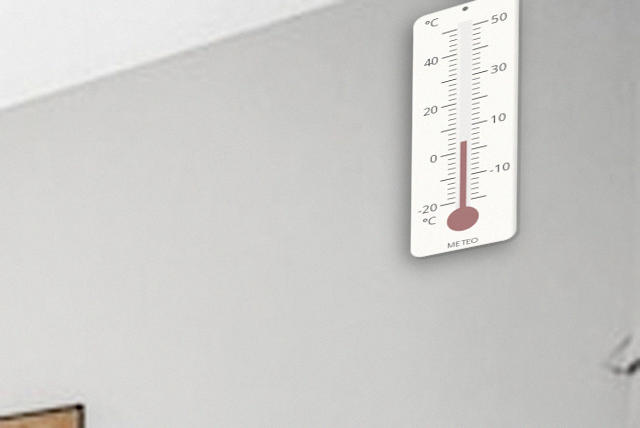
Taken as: 4 °C
